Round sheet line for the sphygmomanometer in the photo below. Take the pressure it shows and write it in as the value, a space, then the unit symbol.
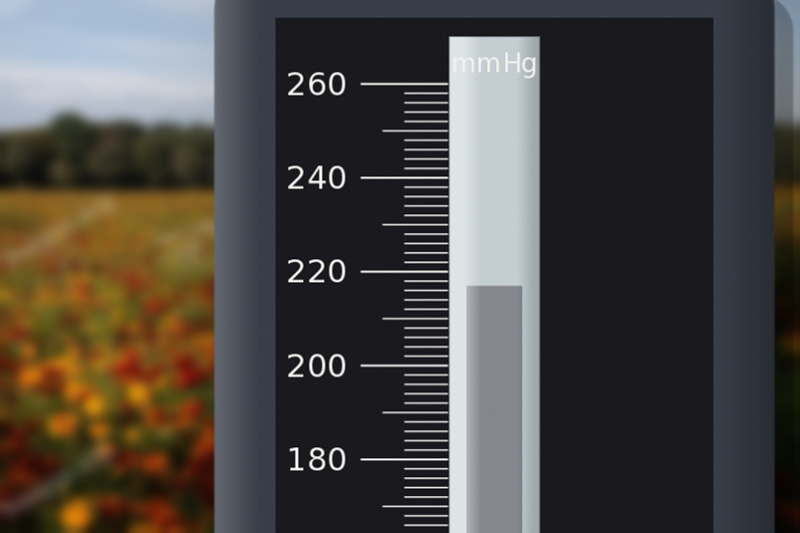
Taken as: 217 mmHg
